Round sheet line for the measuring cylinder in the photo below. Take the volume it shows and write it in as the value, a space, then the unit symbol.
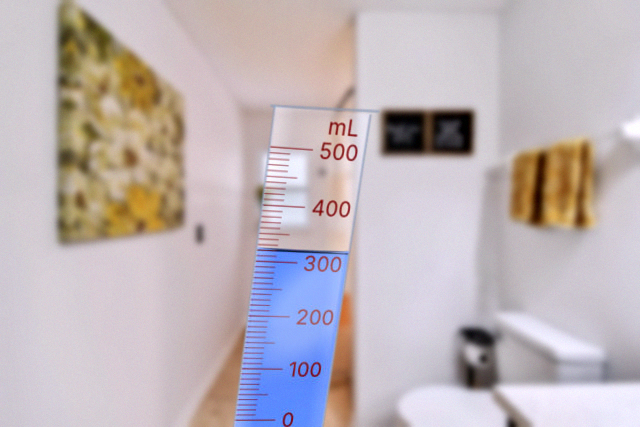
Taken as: 320 mL
